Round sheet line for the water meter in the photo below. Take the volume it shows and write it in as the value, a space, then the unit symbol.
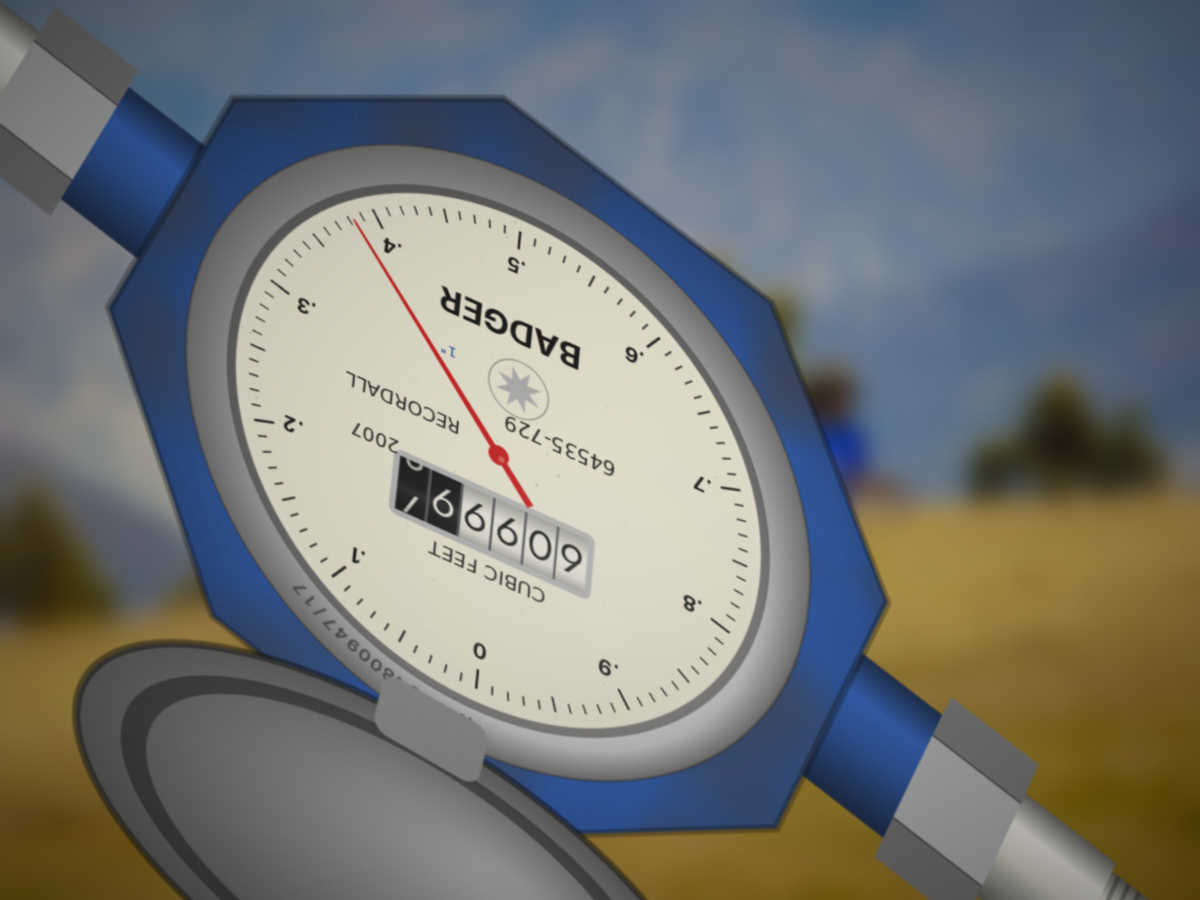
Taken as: 609997.38 ft³
